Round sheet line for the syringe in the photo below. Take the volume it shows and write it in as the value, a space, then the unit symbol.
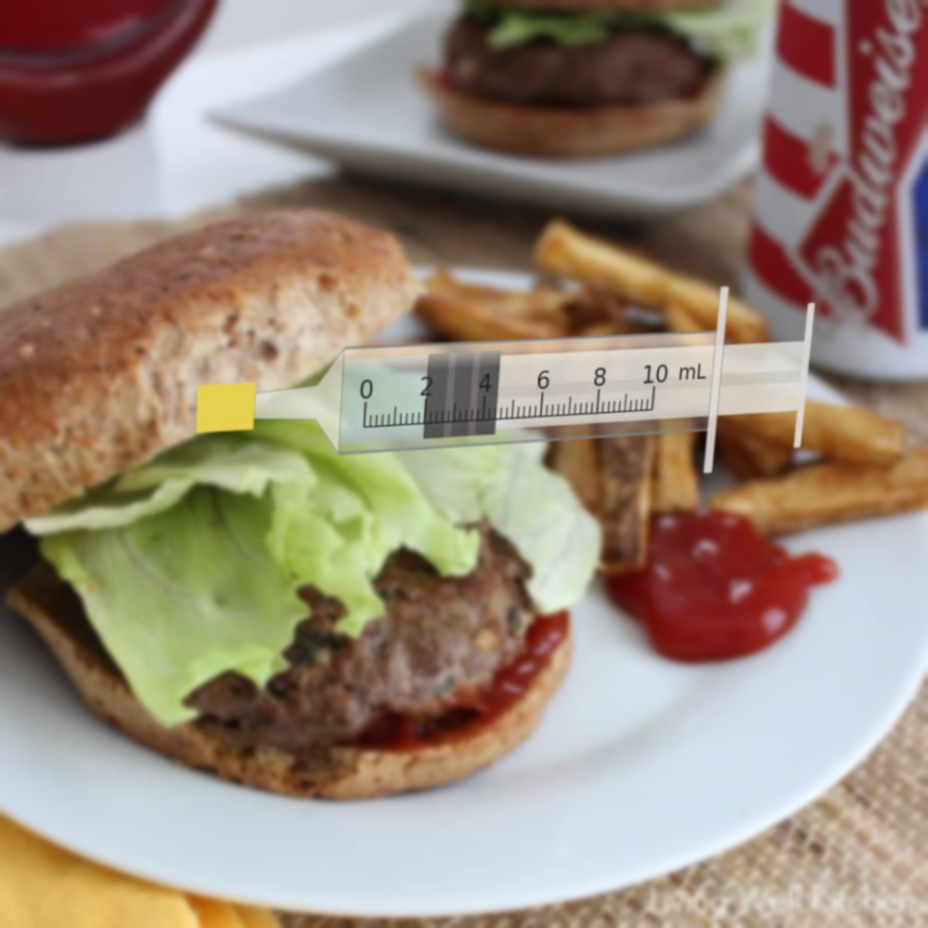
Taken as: 2 mL
